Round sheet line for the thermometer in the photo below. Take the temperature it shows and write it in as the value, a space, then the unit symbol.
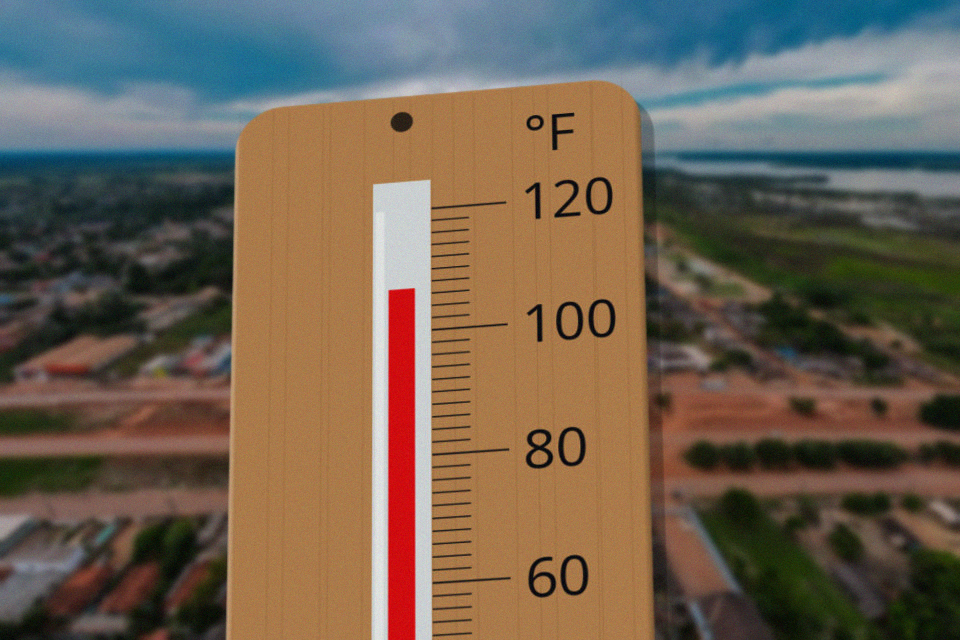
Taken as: 107 °F
